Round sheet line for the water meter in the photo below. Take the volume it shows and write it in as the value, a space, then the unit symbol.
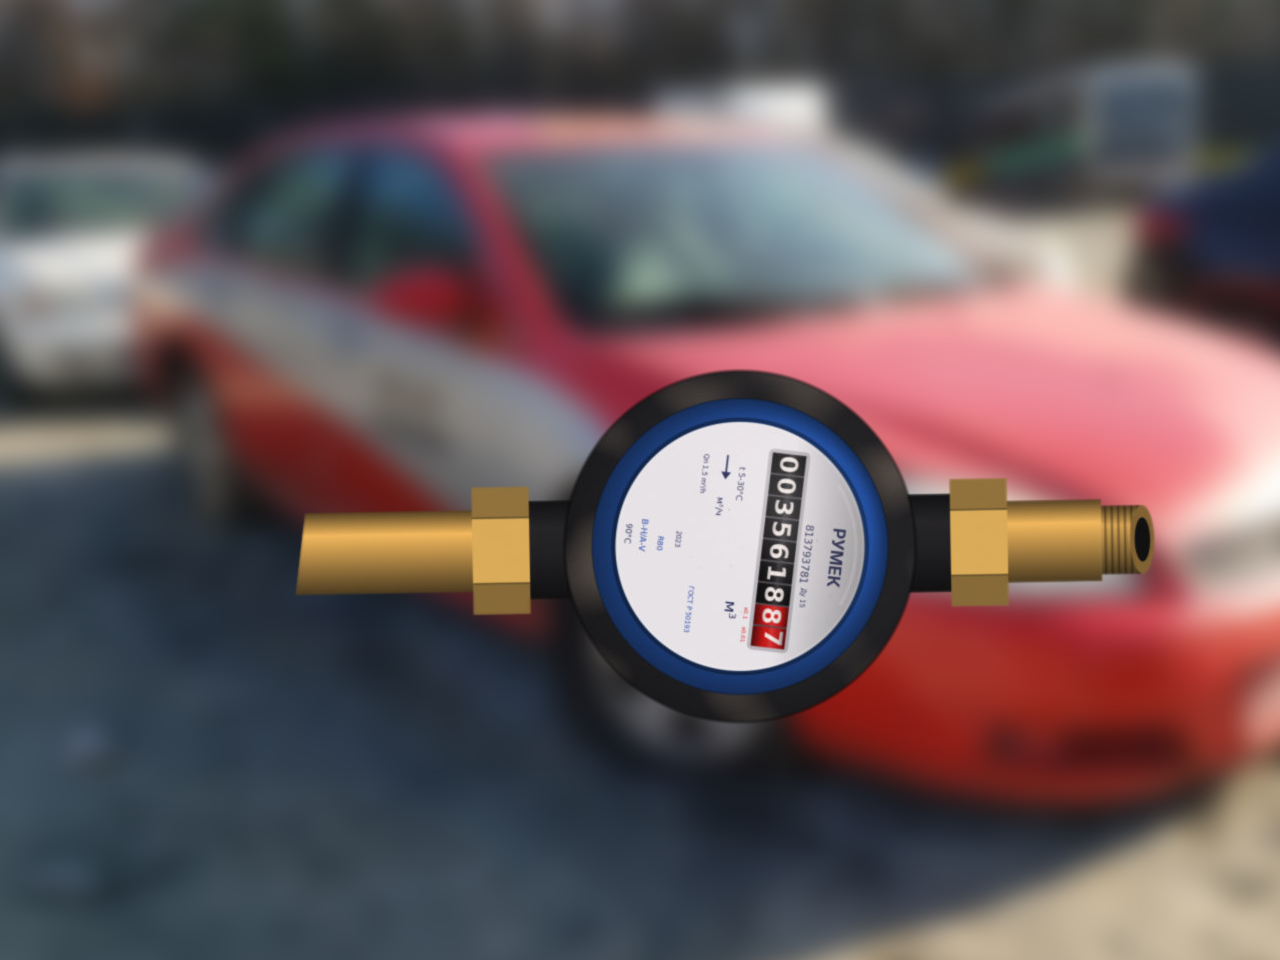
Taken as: 35618.87 m³
